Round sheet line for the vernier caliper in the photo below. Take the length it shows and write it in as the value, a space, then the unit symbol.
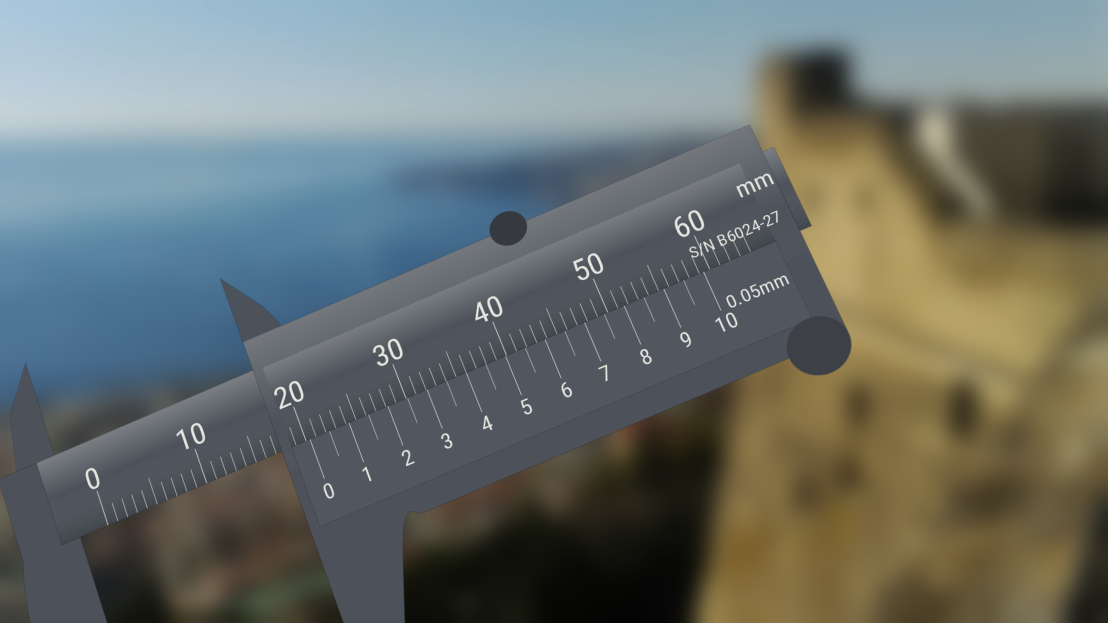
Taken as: 20.4 mm
